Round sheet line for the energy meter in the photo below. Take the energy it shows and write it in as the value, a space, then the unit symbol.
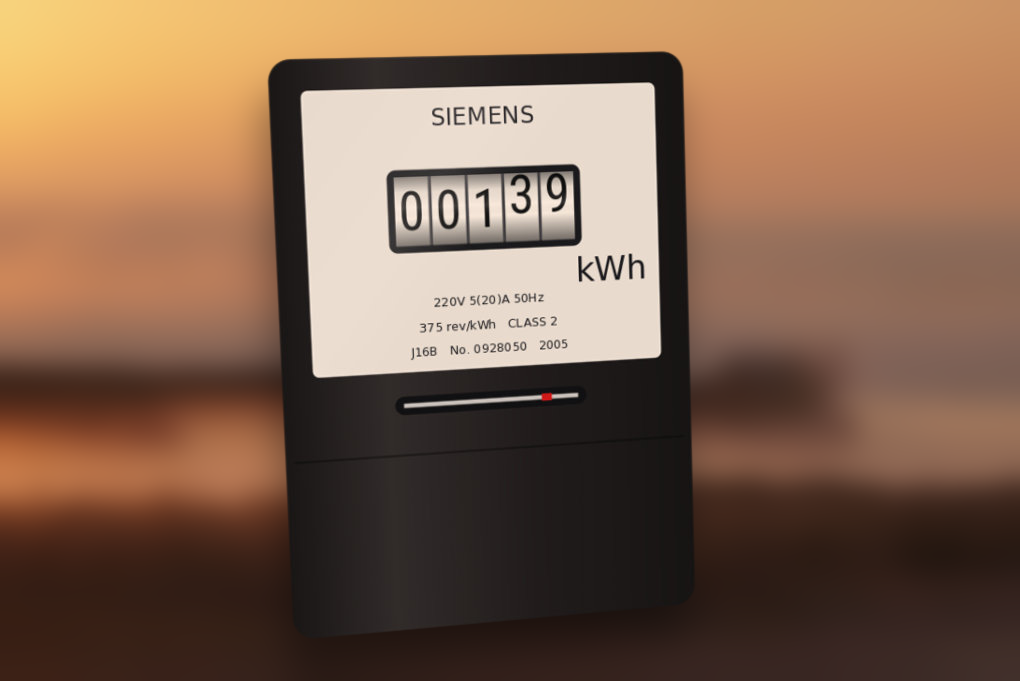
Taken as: 139 kWh
